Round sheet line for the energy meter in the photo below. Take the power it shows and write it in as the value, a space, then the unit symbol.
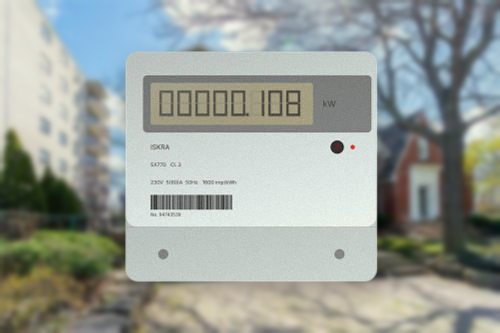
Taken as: 0.108 kW
